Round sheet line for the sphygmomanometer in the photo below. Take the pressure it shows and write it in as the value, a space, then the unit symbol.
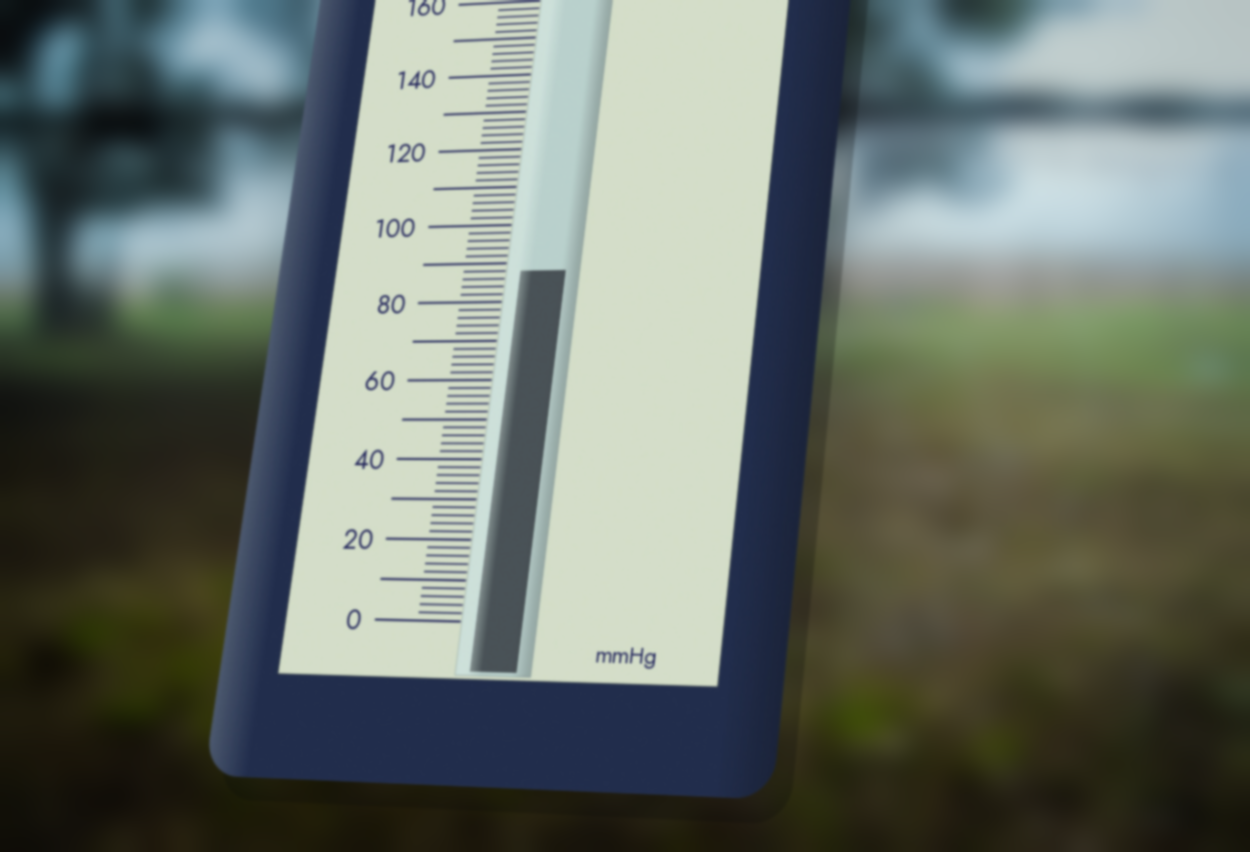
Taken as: 88 mmHg
